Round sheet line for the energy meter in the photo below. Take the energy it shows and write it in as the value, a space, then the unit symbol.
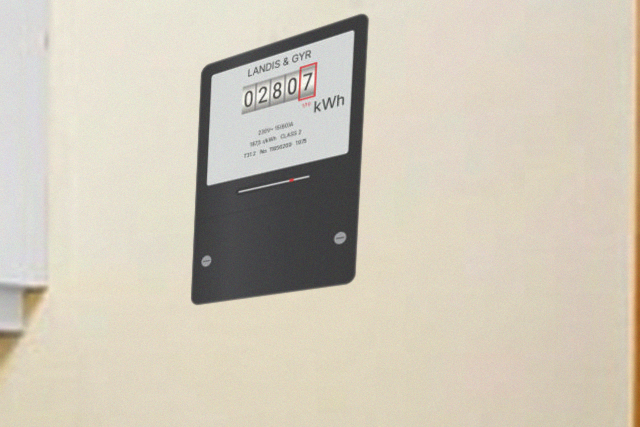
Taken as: 280.7 kWh
